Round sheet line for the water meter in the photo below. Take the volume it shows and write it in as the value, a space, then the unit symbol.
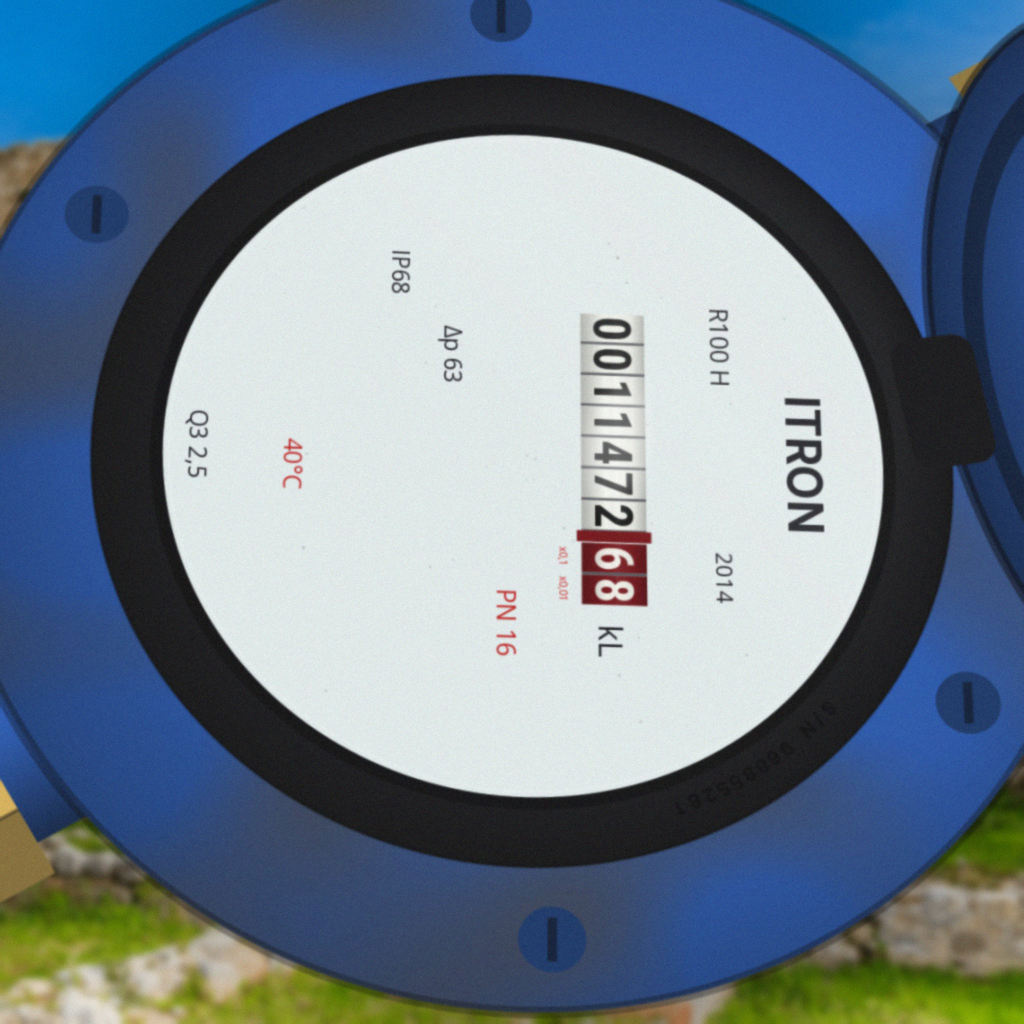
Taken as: 11472.68 kL
